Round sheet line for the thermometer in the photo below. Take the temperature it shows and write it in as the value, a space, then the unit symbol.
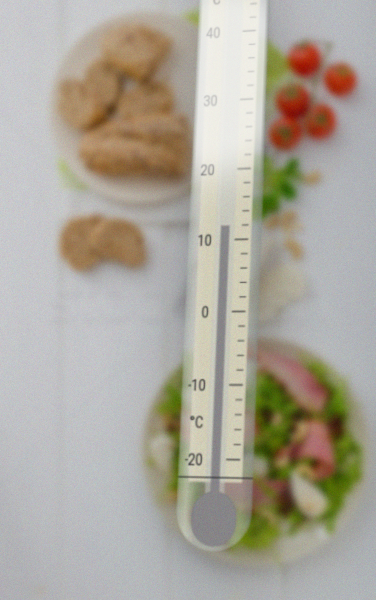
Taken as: 12 °C
